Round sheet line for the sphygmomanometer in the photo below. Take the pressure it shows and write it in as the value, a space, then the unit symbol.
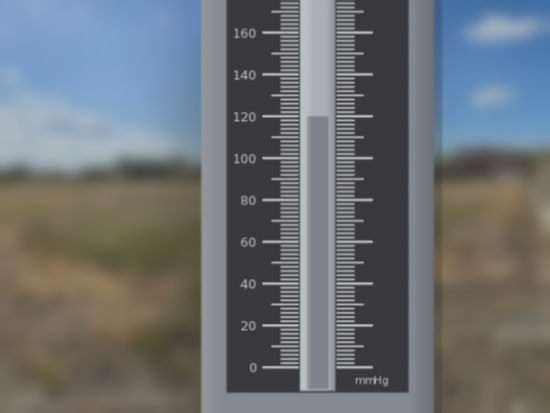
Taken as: 120 mmHg
